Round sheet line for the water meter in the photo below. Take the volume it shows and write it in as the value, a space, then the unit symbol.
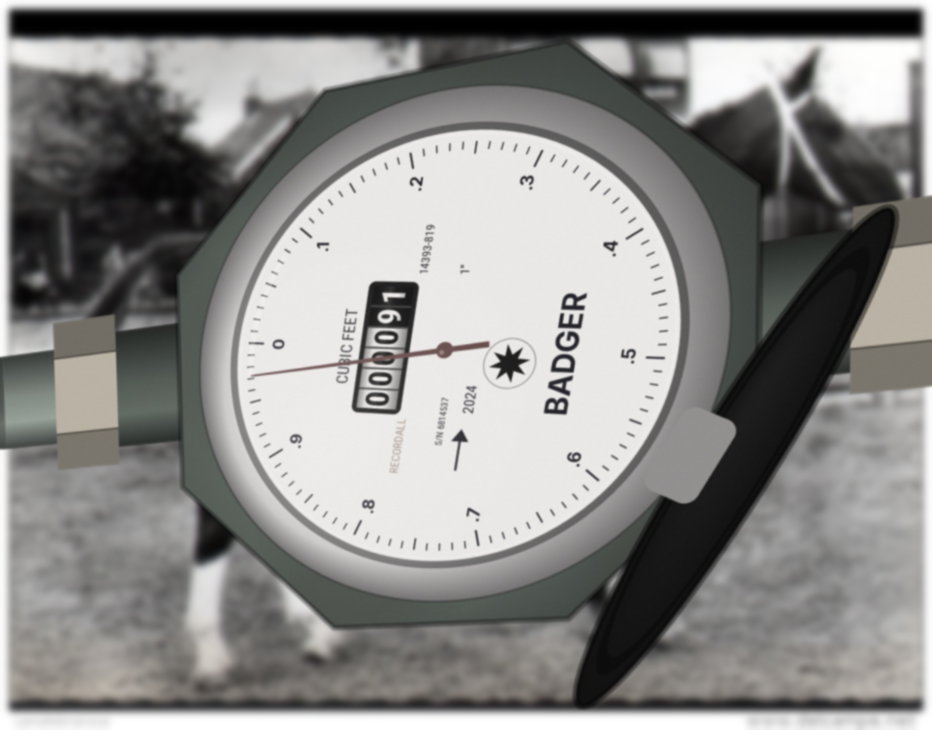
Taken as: 90.97 ft³
